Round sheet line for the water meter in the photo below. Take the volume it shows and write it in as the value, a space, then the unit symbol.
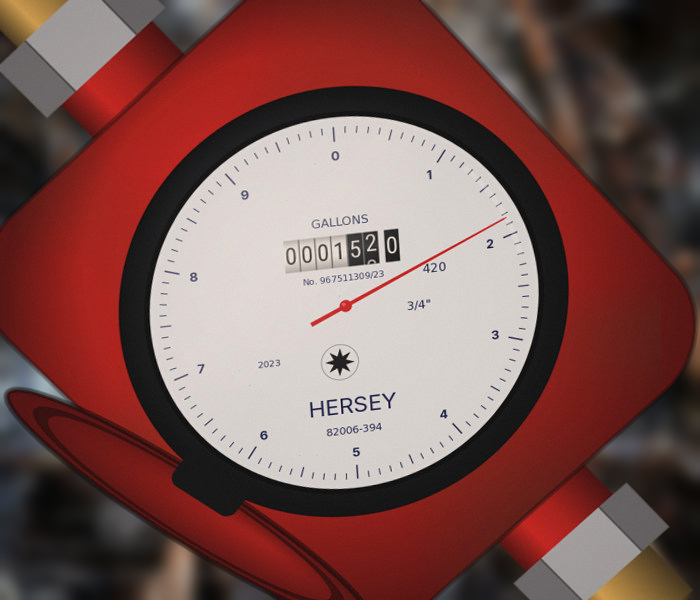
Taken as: 1521.8 gal
